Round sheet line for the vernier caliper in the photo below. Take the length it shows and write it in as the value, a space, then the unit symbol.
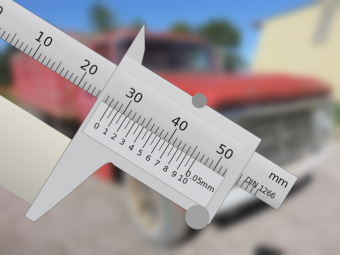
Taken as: 27.0 mm
